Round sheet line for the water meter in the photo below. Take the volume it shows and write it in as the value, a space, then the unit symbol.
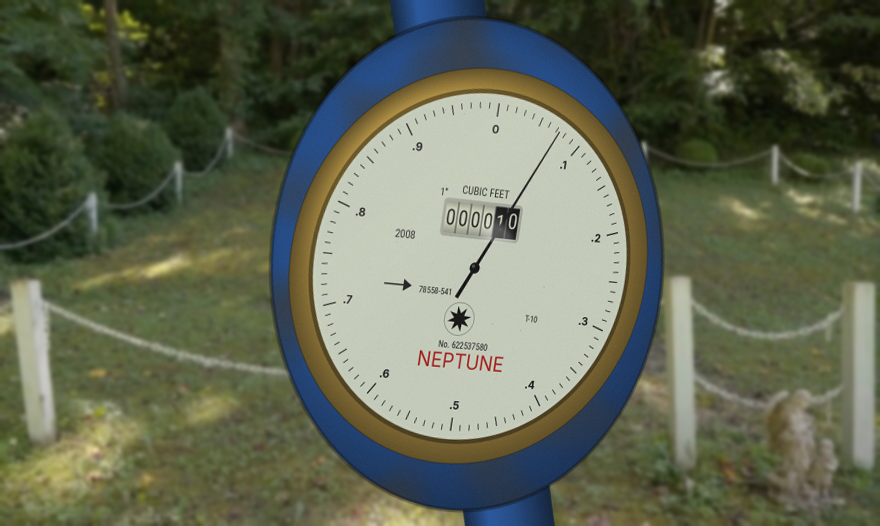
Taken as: 10.07 ft³
